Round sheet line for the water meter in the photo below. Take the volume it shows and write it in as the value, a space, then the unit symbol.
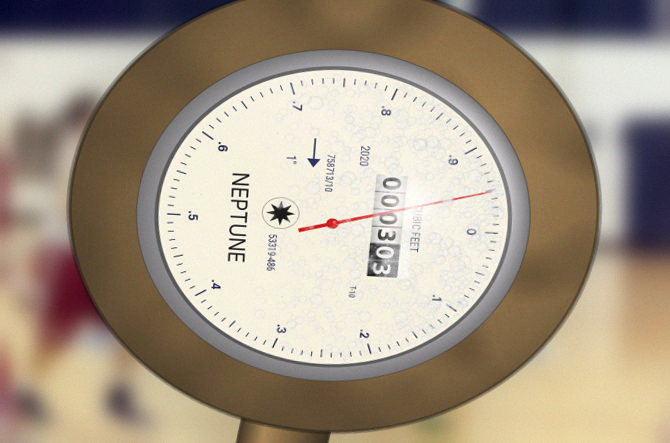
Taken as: 302.95 ft³
